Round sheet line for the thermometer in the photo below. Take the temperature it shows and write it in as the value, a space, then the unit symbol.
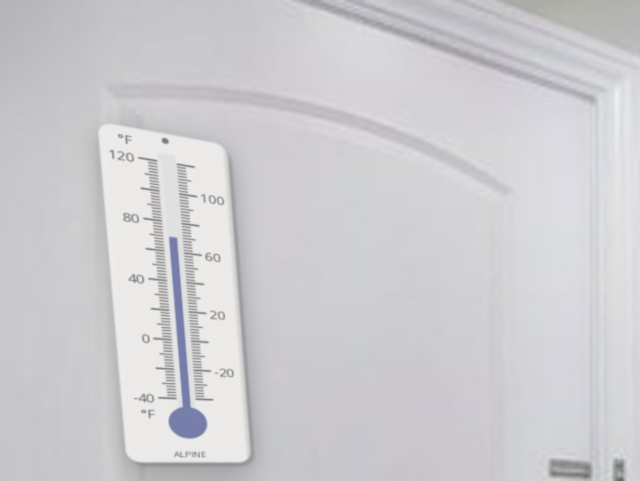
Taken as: 70 °F
